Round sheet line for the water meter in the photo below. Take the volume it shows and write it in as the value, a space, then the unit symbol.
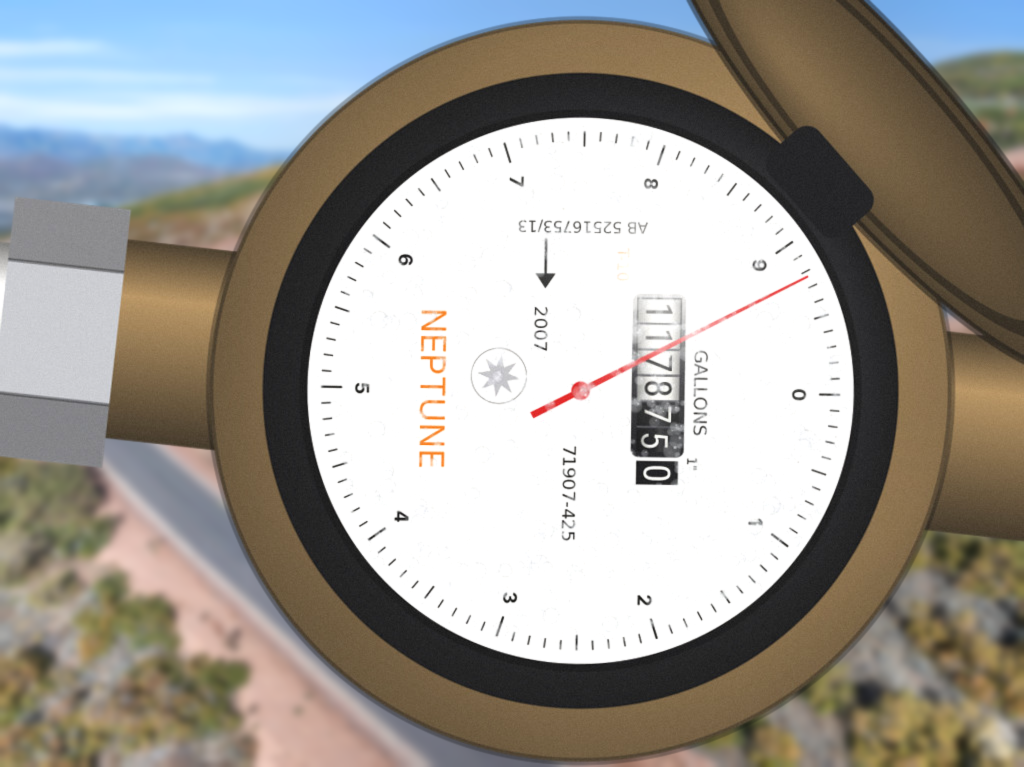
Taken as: 1178749.2 gal
